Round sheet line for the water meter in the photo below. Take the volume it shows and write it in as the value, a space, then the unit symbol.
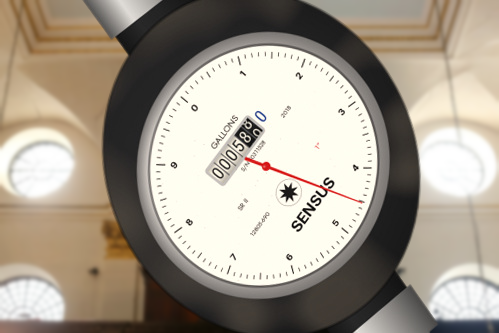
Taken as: 5884.5 gal
